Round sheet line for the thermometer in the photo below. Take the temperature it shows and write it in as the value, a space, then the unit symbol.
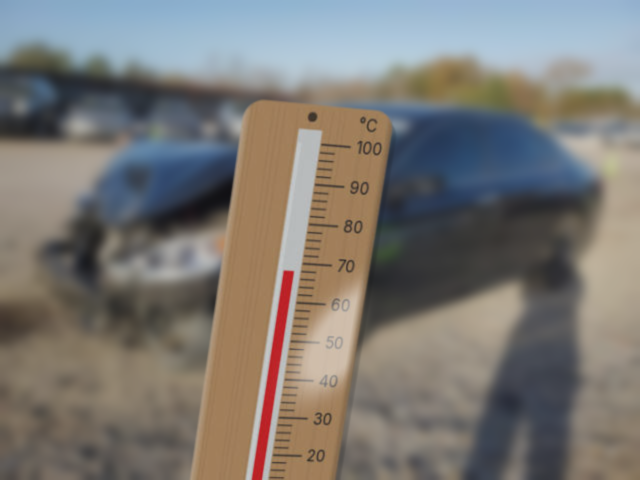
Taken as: 68 °C
